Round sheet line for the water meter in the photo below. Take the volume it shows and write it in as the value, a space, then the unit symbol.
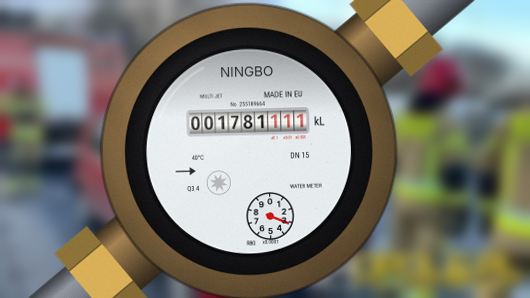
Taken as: 1781.1113 kL
